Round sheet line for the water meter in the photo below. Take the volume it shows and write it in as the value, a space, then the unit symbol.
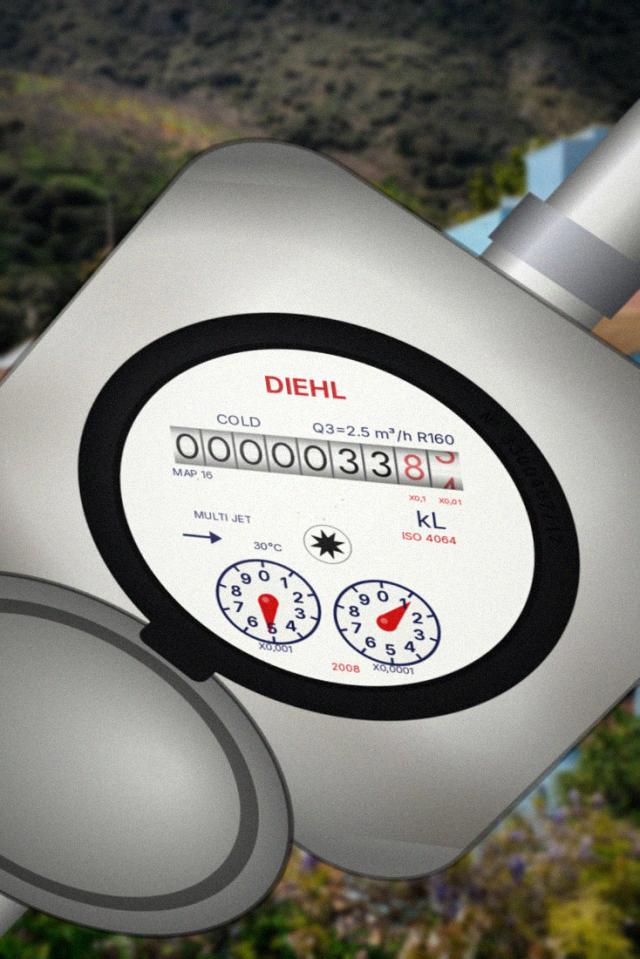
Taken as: 33.8351 kL
